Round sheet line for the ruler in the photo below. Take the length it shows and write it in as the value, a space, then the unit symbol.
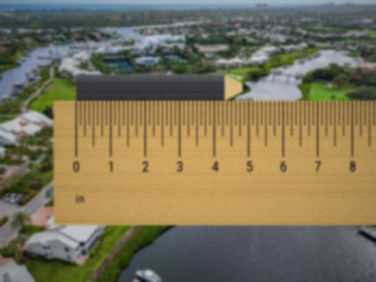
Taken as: 5 in
